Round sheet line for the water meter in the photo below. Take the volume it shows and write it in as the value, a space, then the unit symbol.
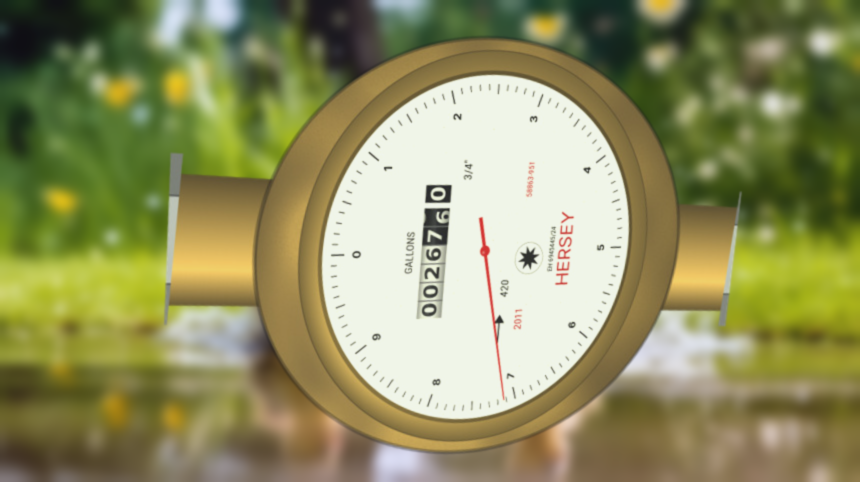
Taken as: 26757.1 gal
